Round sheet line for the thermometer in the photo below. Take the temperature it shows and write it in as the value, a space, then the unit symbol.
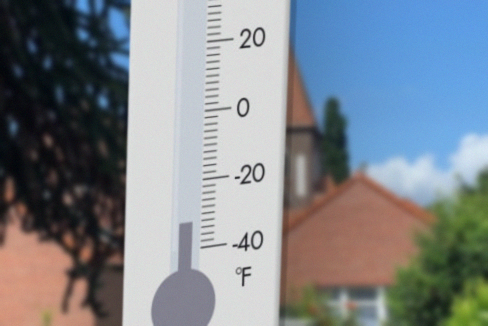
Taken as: -32 °F
